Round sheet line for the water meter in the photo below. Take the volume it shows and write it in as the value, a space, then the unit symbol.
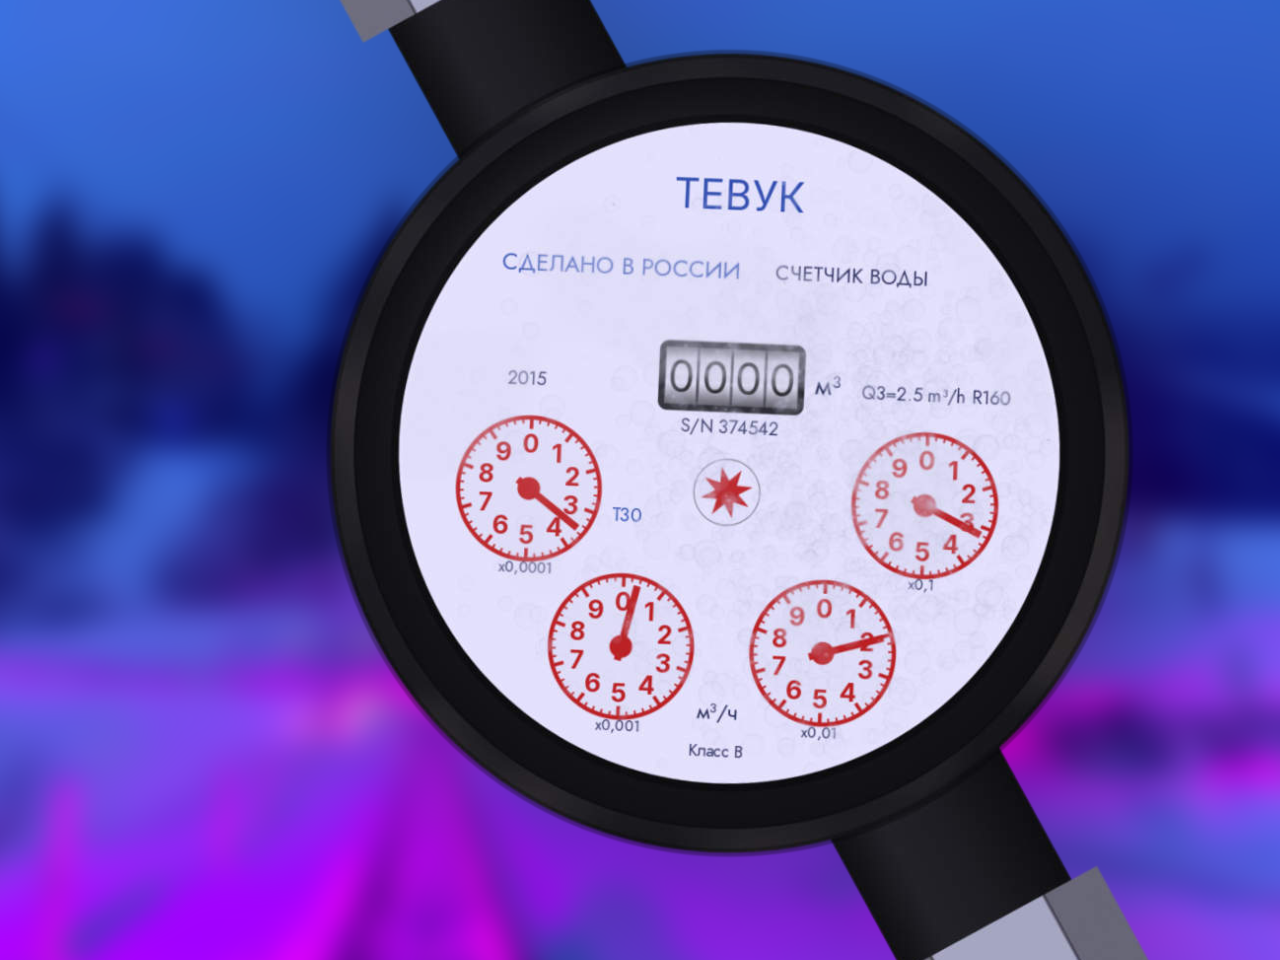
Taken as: 0.3203 m³
